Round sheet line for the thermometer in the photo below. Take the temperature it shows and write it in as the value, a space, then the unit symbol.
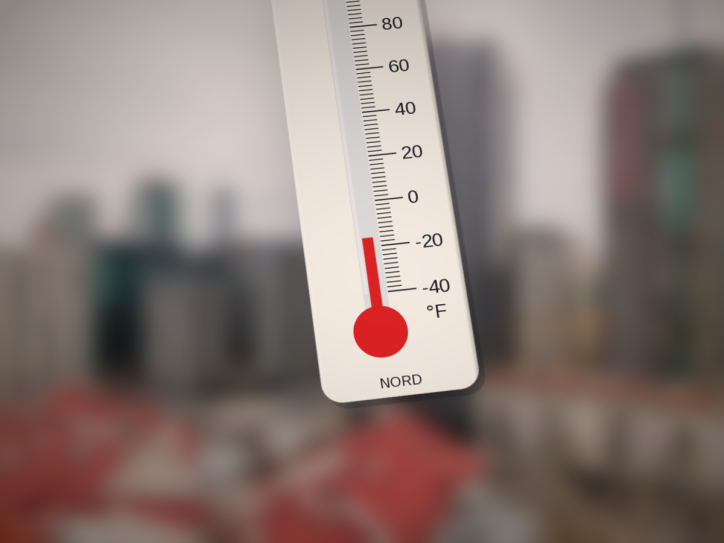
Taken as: -16 °F
